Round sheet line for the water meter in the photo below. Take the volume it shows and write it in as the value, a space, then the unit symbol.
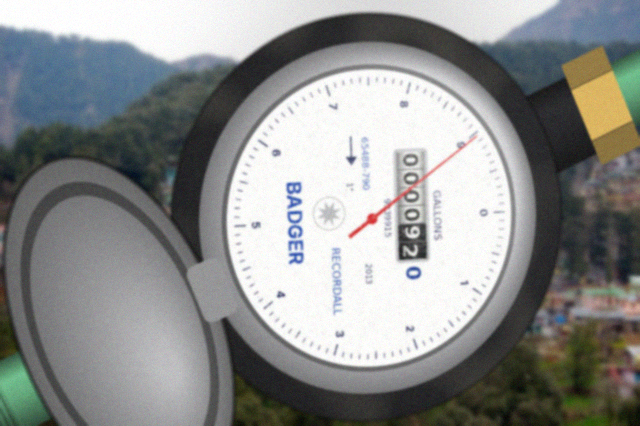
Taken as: 919.0 gal
